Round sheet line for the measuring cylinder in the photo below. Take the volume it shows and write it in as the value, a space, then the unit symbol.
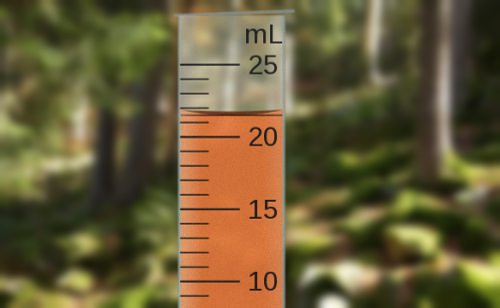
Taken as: 21.5 mL
